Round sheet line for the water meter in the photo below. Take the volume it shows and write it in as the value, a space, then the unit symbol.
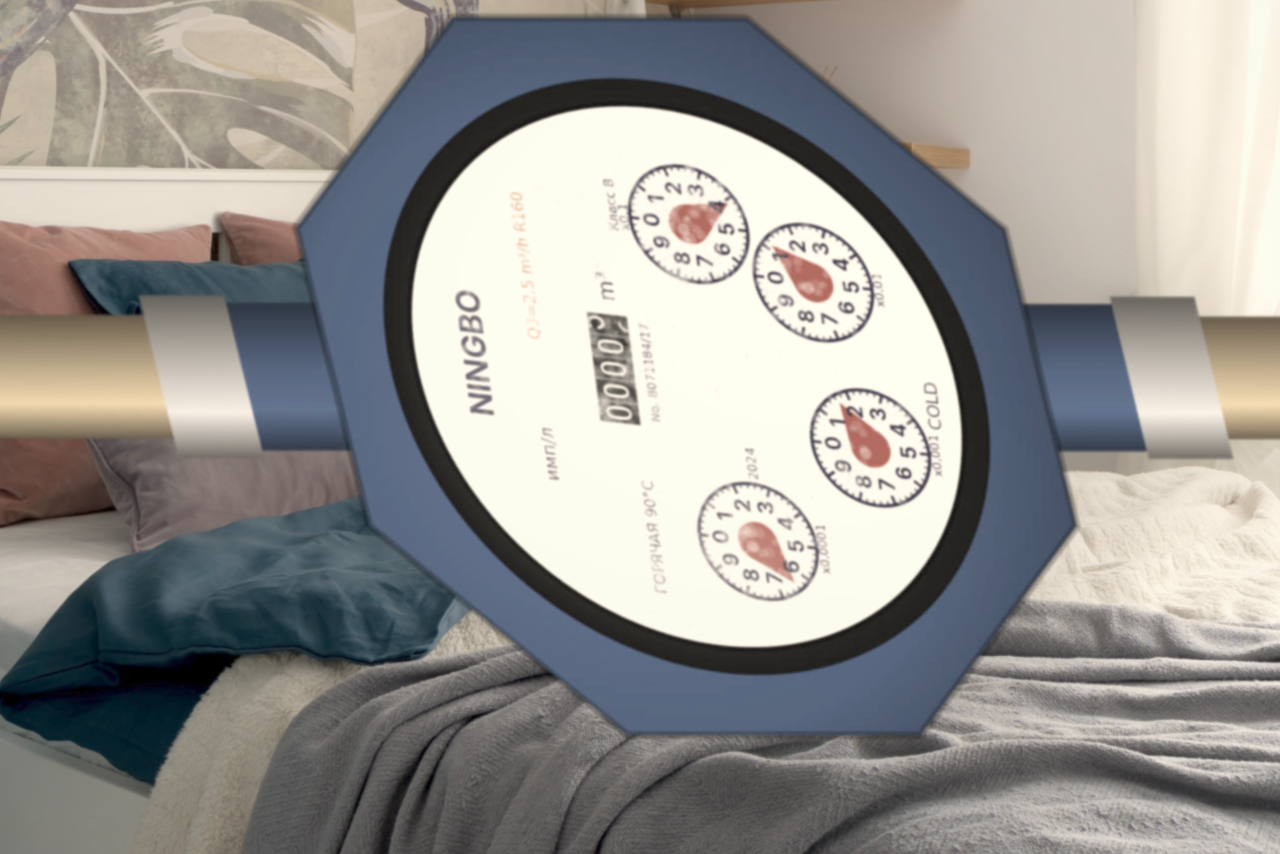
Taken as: 5.4116 m³
